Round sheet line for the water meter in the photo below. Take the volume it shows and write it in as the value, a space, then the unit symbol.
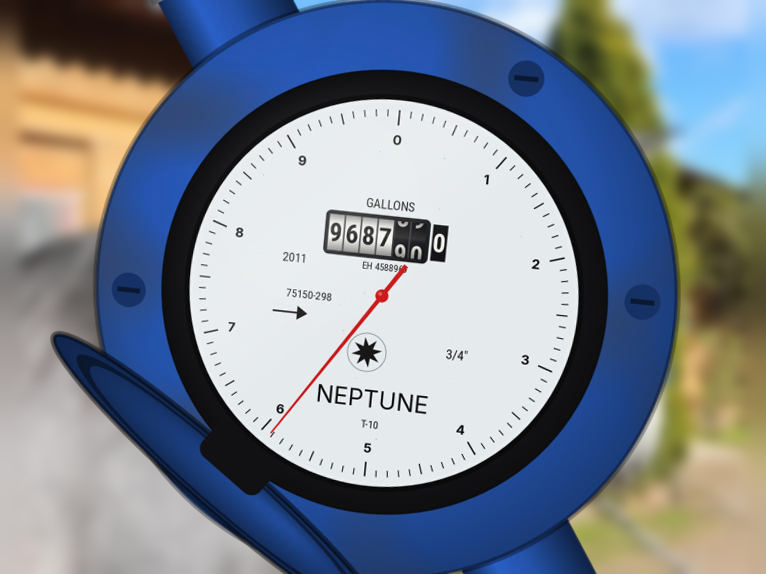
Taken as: 9687895.9 gal
